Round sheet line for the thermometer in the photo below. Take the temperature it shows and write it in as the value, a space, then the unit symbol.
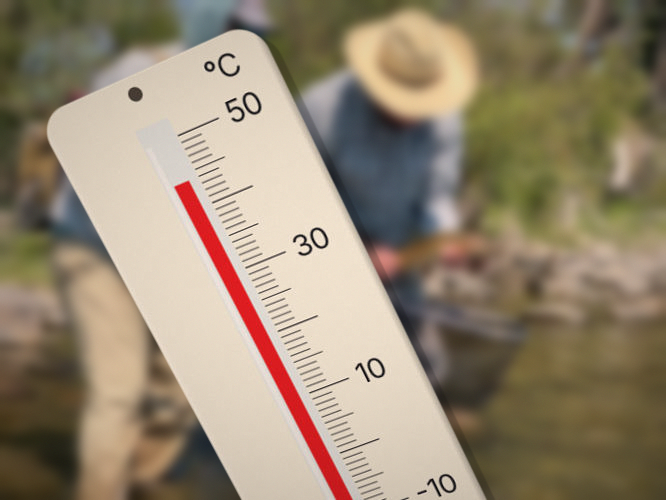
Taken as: 44 °C
